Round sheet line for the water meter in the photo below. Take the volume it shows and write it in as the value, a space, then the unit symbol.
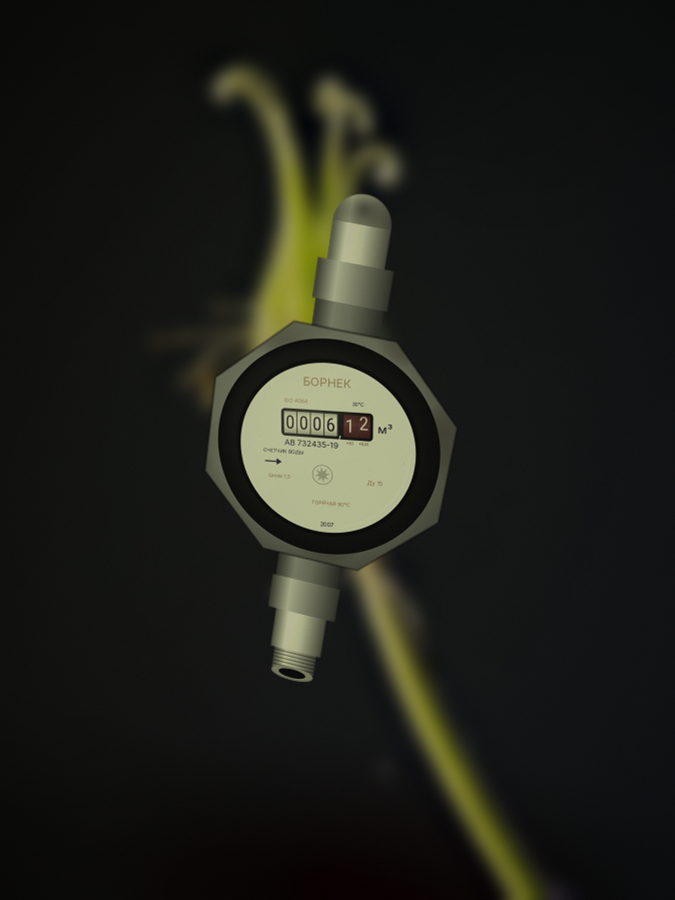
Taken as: 6.12 m³
